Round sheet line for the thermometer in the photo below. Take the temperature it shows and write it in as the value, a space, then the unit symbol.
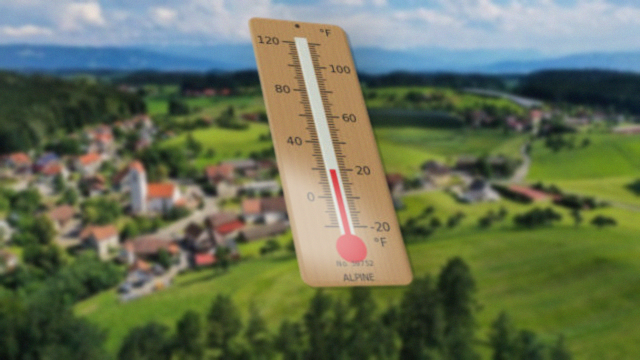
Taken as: 20 °F
